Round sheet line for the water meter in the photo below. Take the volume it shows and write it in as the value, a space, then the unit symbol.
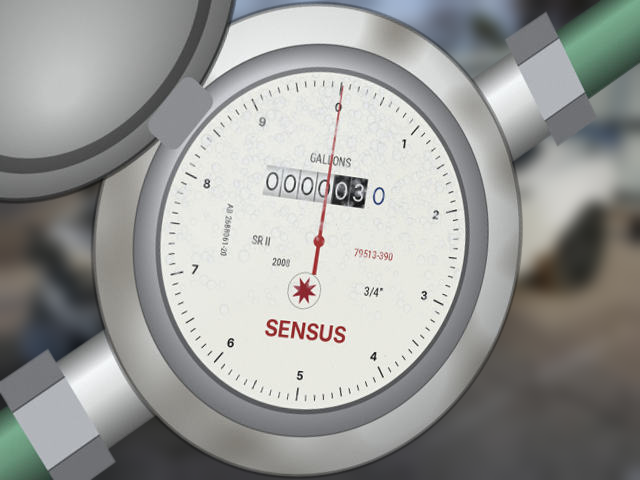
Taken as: 30.0 gal
